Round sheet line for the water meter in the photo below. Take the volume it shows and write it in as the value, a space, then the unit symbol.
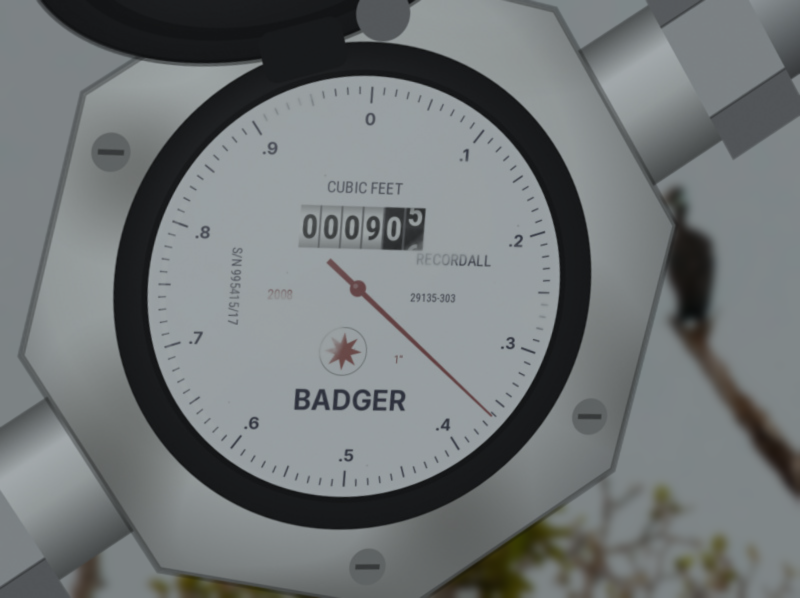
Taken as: 905.36 ft³
